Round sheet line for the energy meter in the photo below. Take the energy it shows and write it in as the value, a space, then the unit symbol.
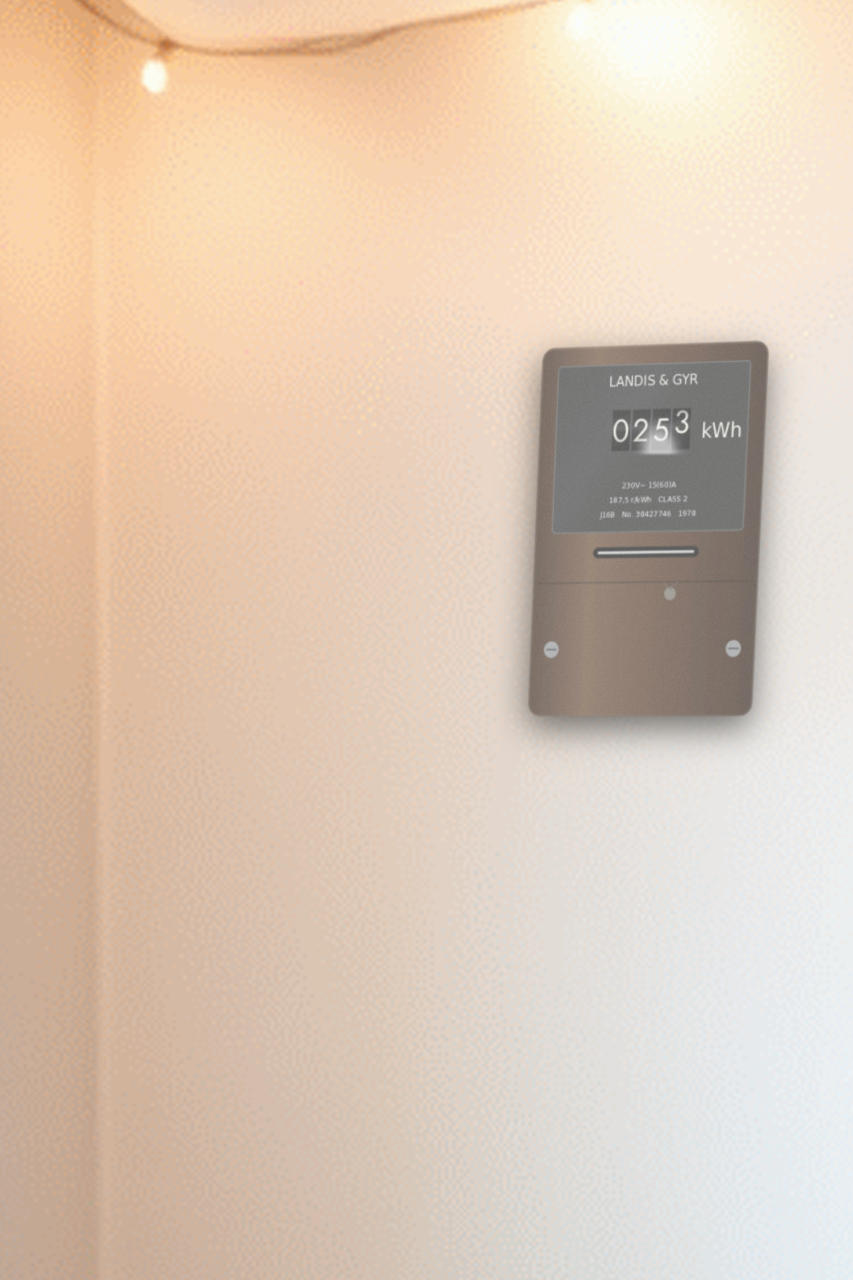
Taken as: 253 kWh
